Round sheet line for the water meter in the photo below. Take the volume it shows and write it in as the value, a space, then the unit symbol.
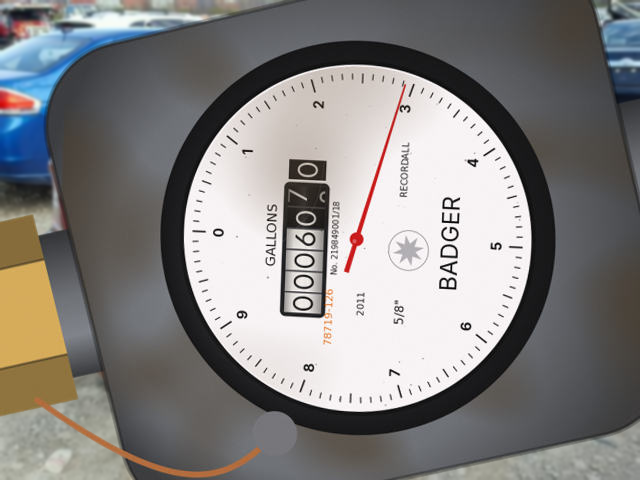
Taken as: 6072.9 gal
